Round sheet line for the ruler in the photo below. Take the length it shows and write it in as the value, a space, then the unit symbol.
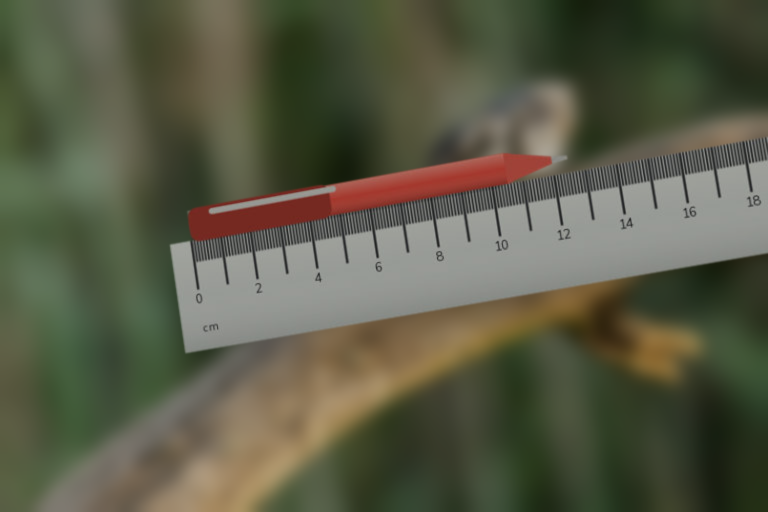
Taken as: 12.5 cm
